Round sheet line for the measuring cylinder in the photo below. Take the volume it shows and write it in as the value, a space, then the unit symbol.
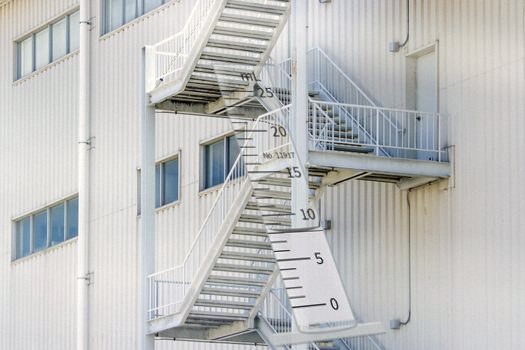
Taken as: 8 mL
